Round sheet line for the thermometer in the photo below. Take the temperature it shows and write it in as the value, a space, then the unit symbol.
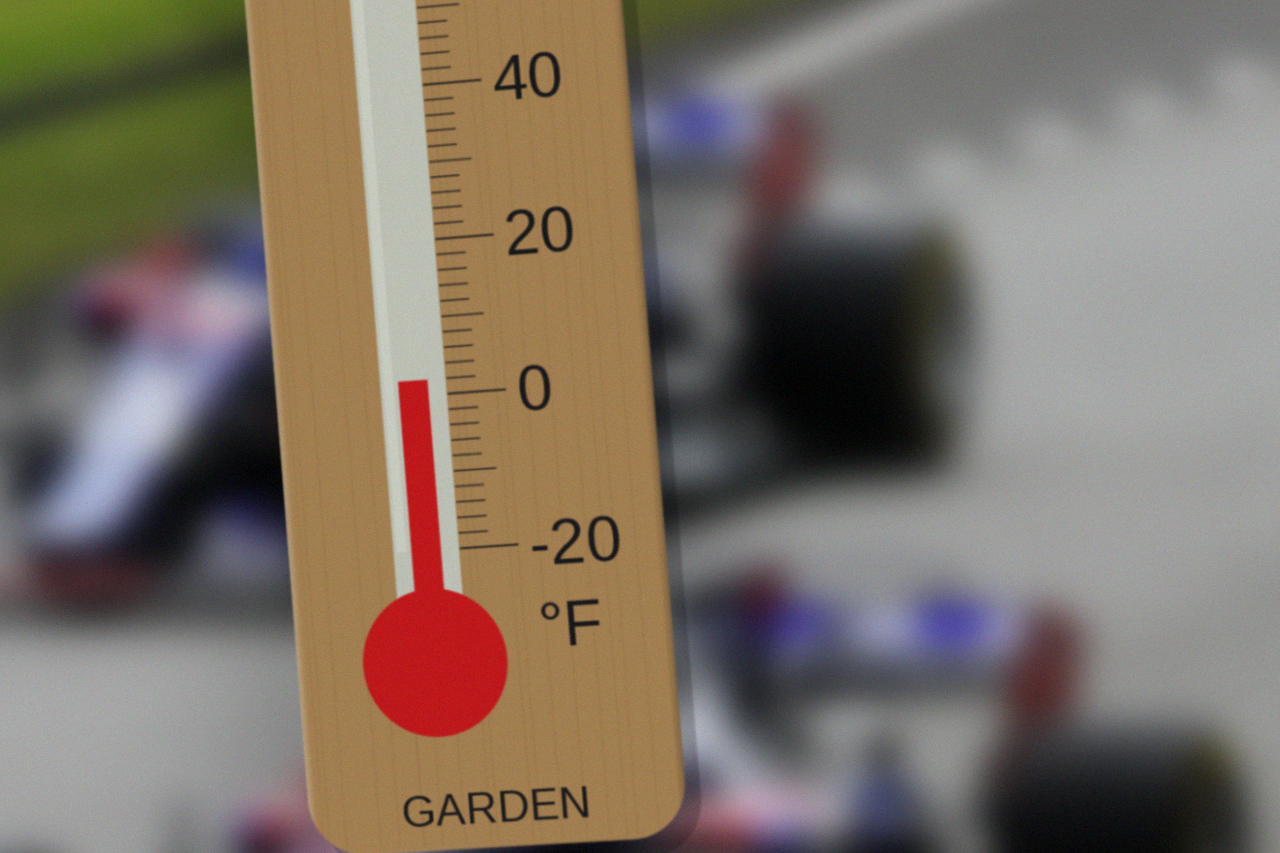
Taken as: 2 °F
